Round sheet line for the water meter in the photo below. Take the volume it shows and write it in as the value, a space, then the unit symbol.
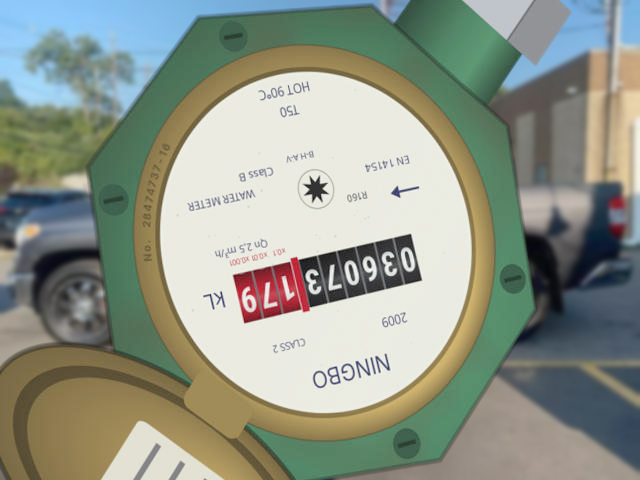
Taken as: 36073.179 kL
